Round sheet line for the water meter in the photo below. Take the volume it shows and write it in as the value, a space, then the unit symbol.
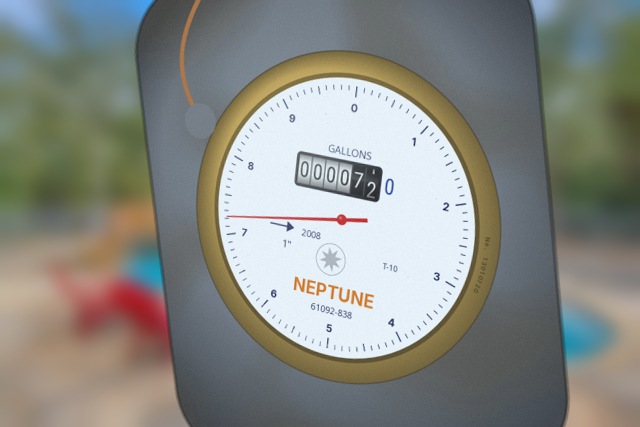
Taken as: 717.2 gal
